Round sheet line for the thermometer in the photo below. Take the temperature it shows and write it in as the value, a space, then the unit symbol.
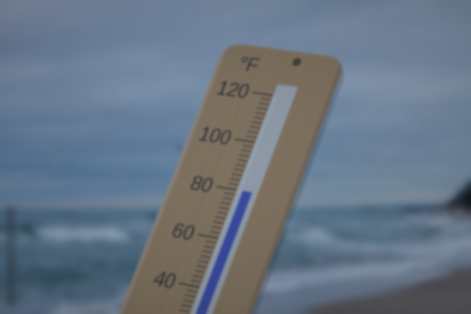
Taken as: 80 °F
